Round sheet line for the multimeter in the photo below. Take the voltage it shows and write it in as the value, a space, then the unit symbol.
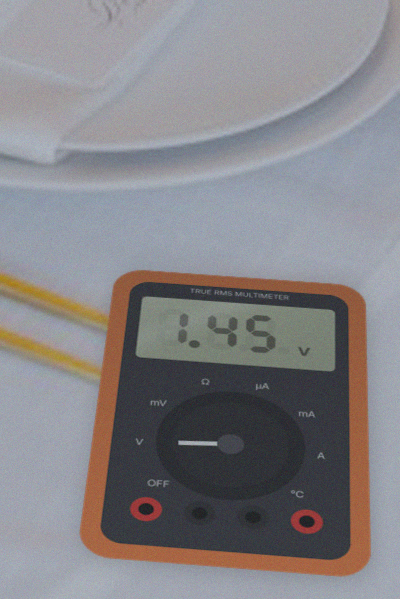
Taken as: 1.45 V
